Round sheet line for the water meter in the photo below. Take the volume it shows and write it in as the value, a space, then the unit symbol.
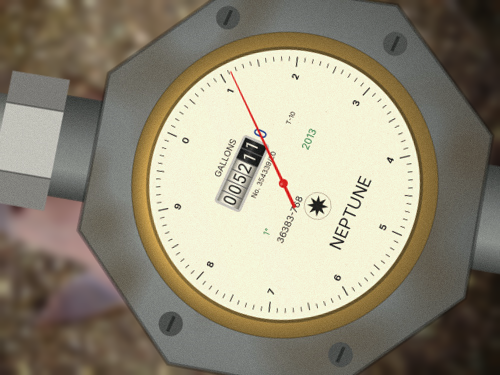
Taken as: 52111.1 gal
